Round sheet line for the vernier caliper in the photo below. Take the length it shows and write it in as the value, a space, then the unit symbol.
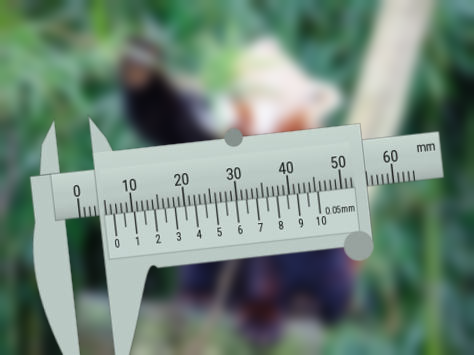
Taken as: 6.5 mm
